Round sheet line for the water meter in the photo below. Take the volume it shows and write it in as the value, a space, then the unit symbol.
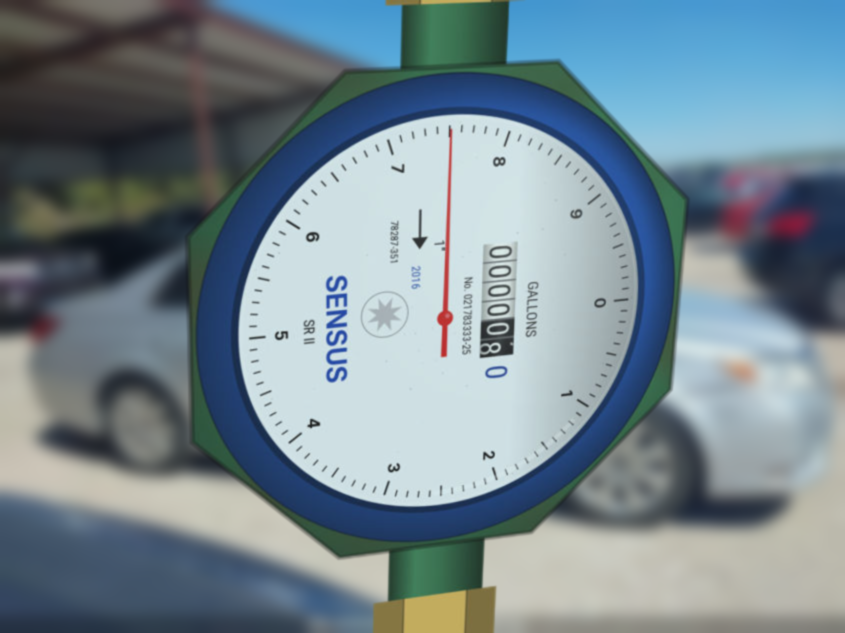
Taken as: 77.5 gal
